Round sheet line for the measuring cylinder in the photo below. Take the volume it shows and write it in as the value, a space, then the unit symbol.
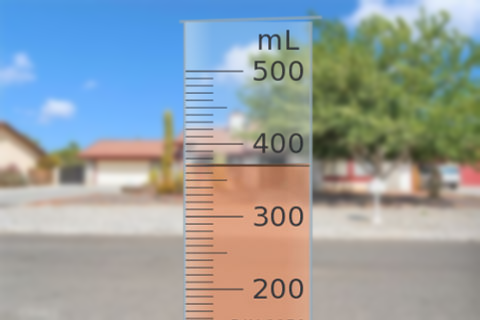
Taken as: 370 mL
